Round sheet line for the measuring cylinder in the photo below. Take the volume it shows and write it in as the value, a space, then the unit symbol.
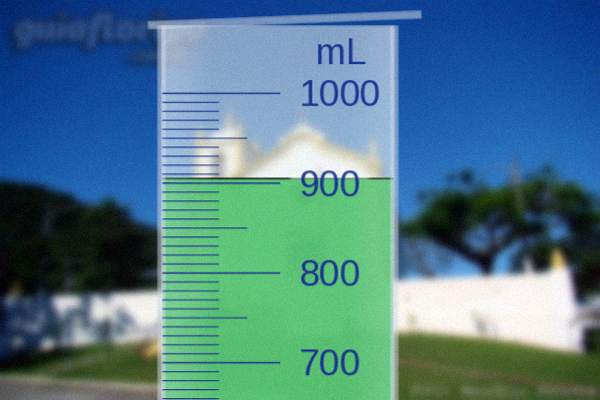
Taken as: 905 mL
